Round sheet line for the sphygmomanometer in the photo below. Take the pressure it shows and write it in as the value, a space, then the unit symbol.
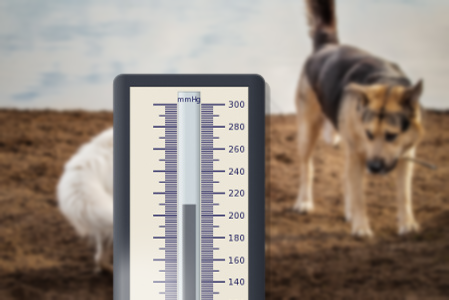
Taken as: 210 mmHg
